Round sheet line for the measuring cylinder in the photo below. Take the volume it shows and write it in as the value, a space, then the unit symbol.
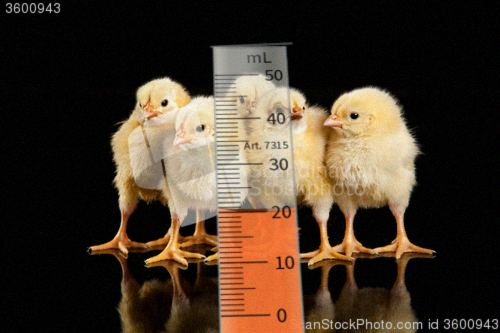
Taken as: 20 mL
